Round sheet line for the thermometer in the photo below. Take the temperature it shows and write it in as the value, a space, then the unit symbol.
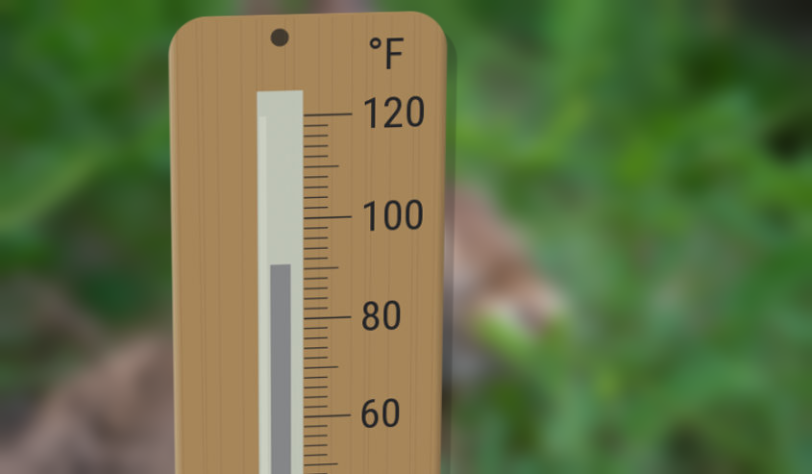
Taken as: 91 °F
